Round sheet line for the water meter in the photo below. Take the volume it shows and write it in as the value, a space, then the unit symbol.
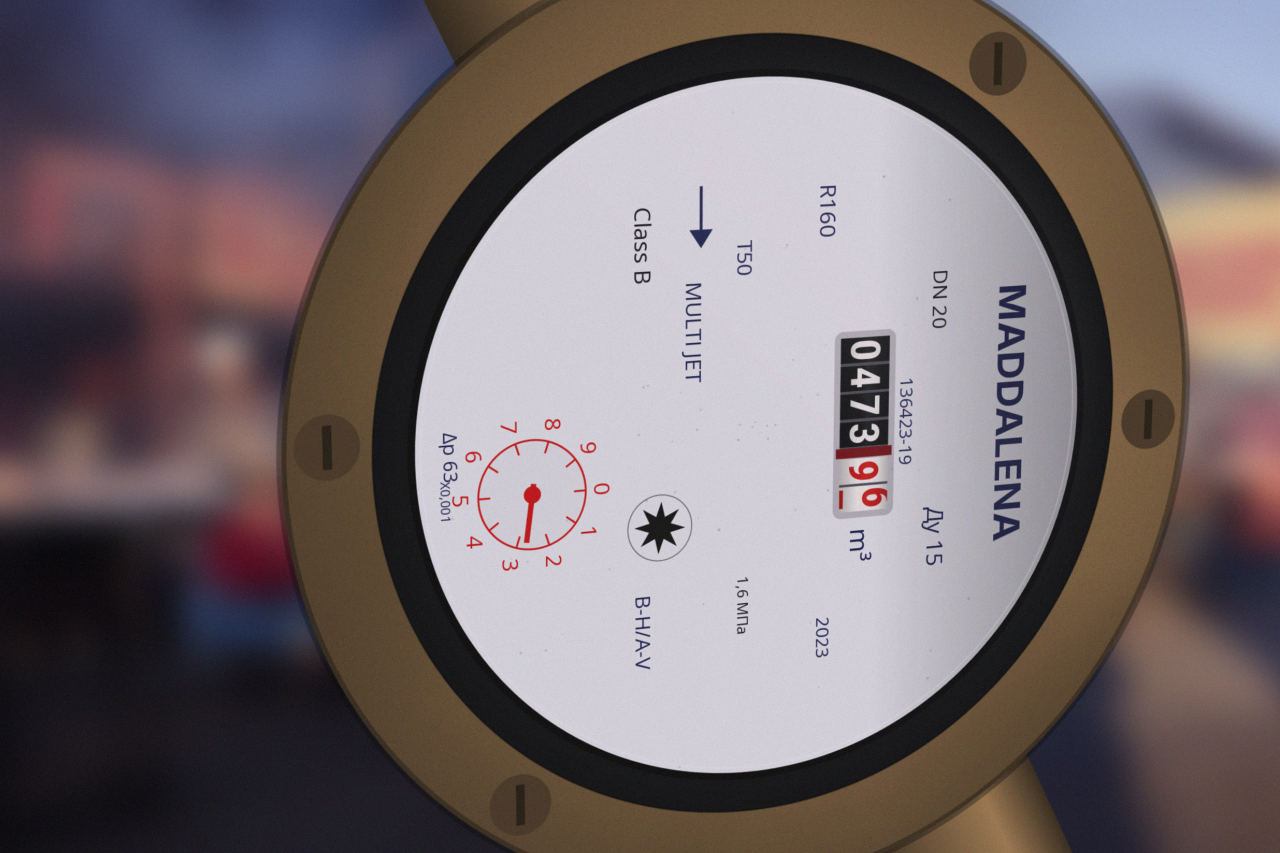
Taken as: 473.962 m³
